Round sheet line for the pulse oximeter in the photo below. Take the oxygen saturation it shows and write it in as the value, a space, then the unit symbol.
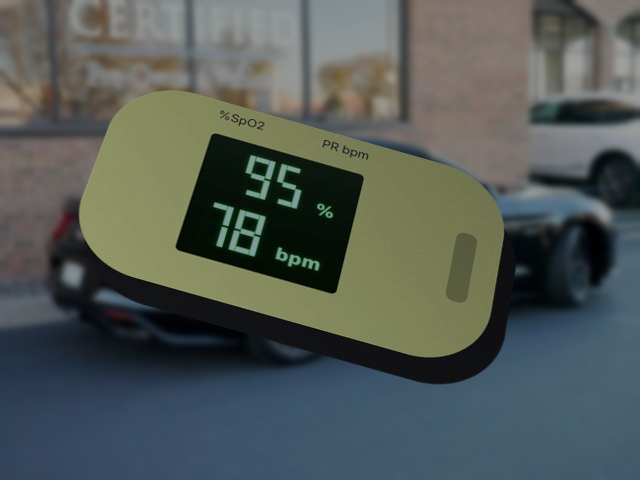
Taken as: 95 %
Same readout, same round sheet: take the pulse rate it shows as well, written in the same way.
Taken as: 78 bpm
